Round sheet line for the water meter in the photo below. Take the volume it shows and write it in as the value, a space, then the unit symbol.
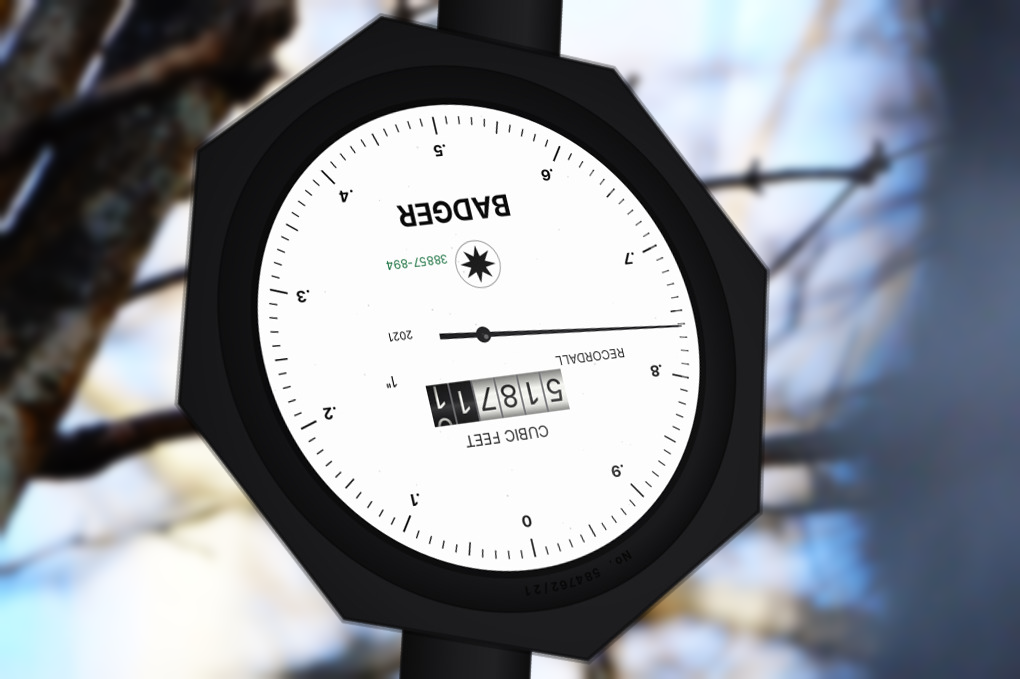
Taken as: 518710.76 ft³
